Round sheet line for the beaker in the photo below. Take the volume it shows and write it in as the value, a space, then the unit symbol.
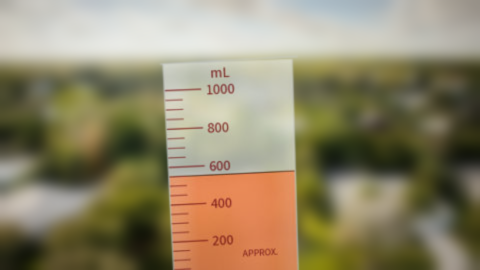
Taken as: 550 mL
